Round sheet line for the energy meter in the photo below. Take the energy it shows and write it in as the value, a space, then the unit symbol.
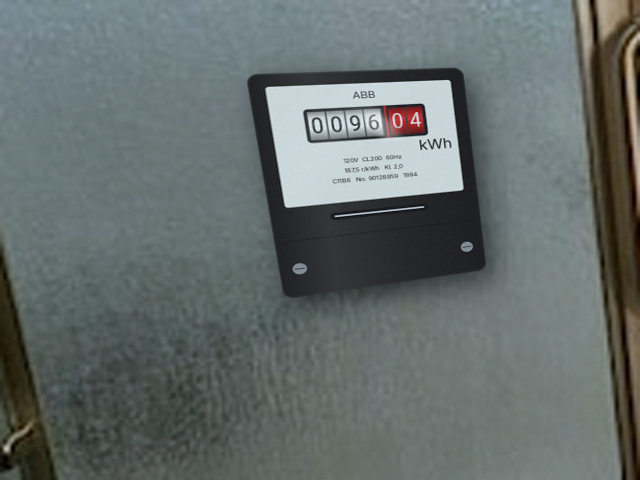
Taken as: 96.04 kWh
